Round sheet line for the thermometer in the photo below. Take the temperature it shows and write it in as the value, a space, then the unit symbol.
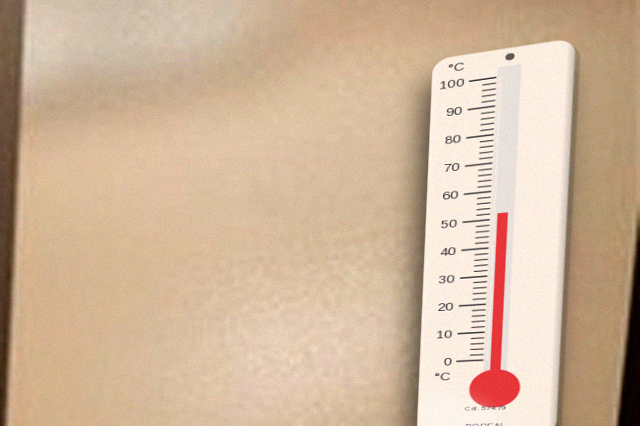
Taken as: 52 °C
